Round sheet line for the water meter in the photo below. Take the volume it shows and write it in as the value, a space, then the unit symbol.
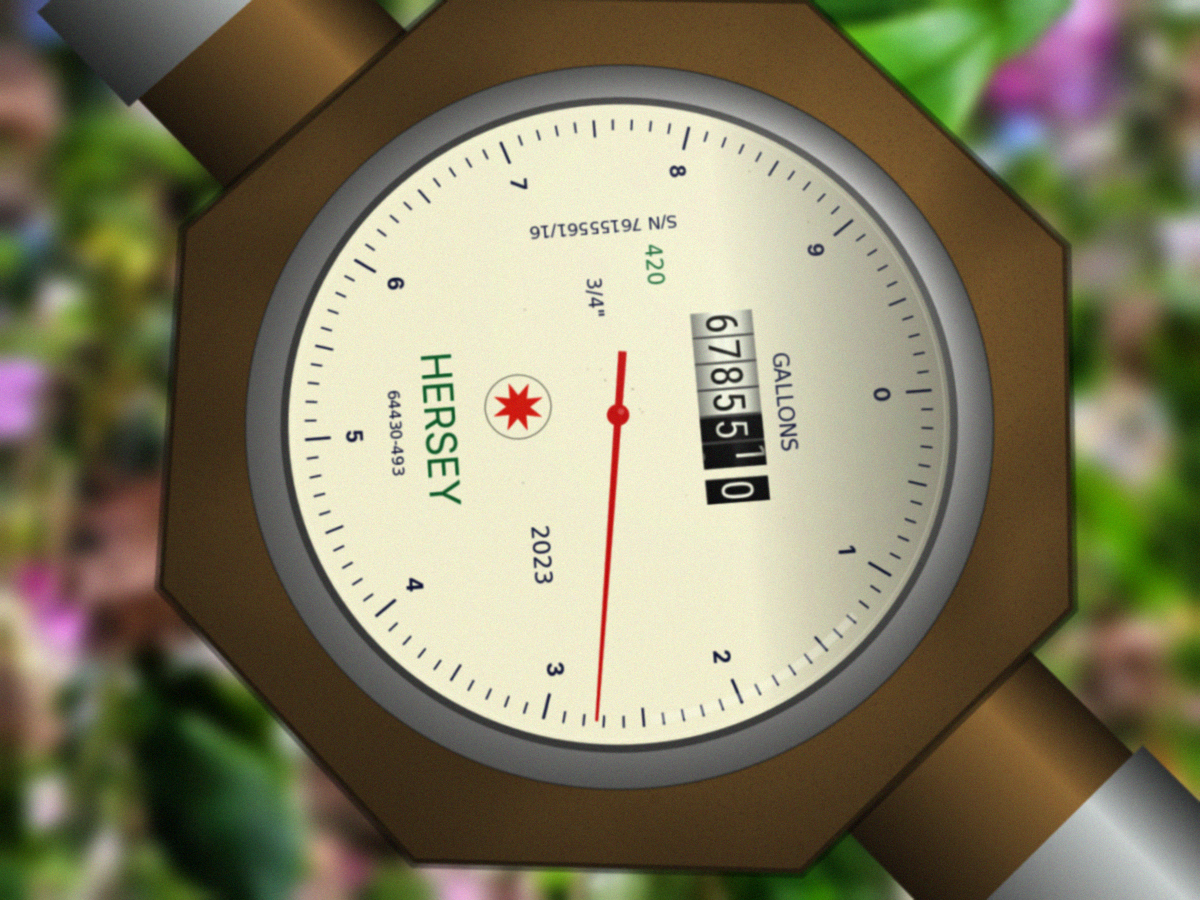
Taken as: 6785512.7 gal
